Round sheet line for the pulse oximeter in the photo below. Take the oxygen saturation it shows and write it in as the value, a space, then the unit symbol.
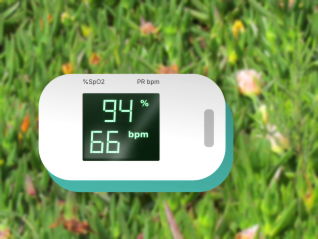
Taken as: 94 %
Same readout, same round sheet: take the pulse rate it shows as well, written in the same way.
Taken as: 66 bpm
